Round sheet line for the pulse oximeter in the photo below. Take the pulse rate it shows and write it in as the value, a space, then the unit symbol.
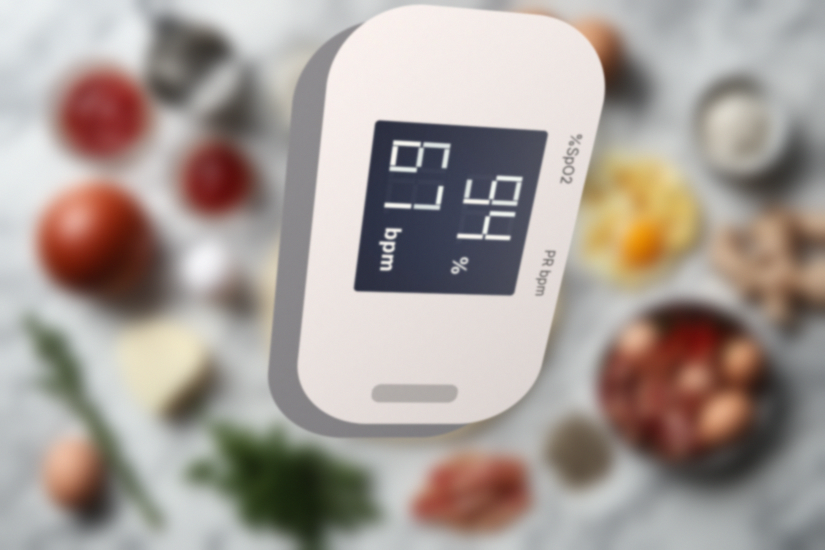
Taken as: 67 bpm
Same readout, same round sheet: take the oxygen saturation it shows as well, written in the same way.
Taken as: 94 %
